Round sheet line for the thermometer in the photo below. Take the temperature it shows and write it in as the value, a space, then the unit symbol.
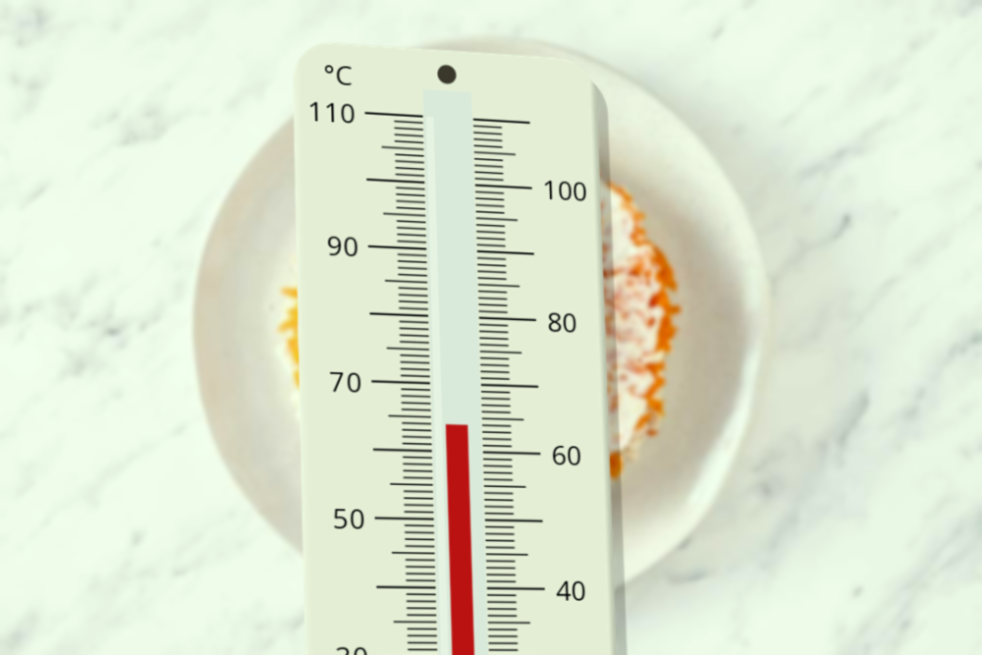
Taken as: 64 °C
